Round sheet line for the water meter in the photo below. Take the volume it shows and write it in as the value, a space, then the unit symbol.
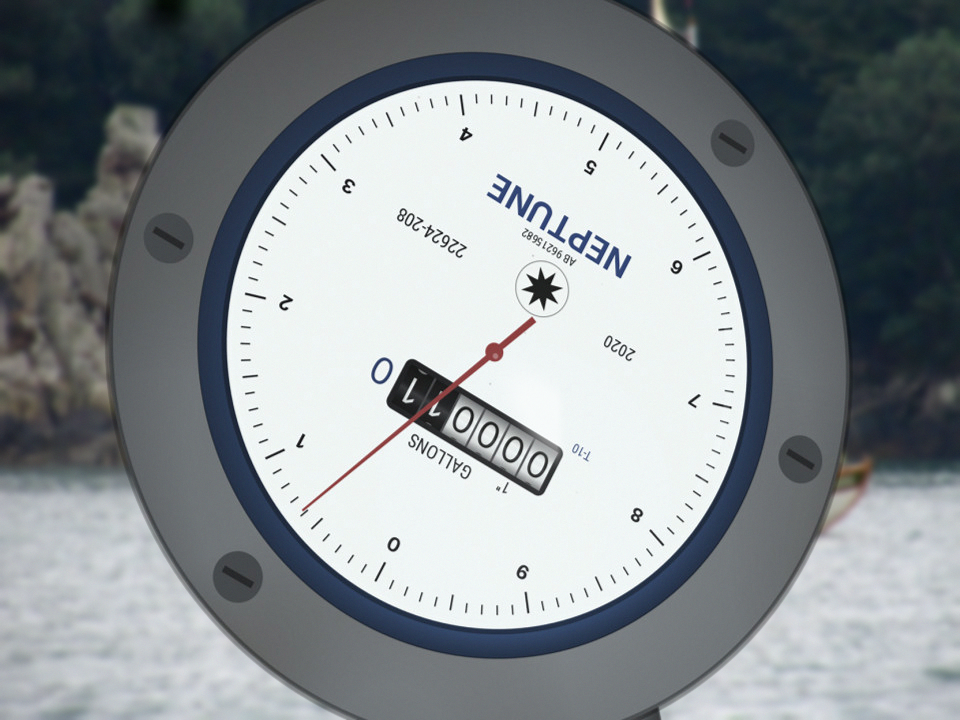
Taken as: 110.6 gal
